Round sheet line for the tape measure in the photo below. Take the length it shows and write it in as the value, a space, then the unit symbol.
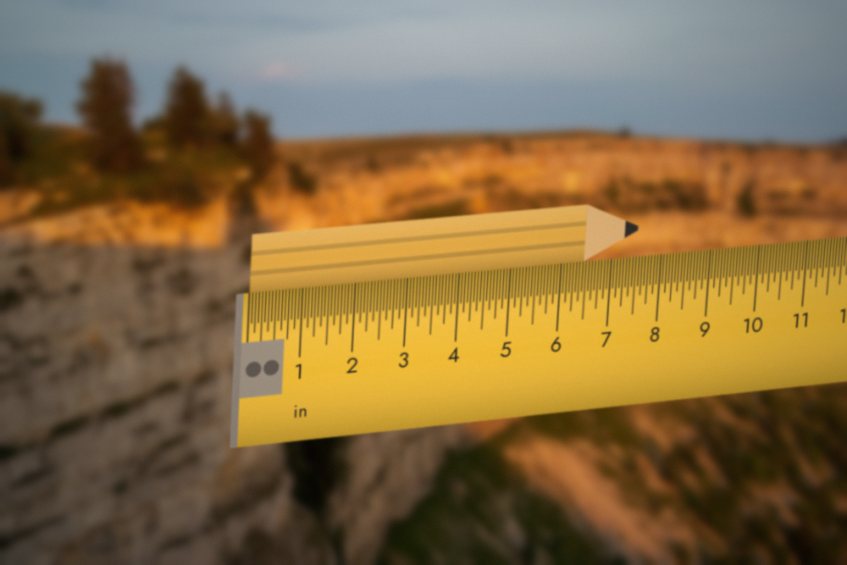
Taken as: 7.5 in
